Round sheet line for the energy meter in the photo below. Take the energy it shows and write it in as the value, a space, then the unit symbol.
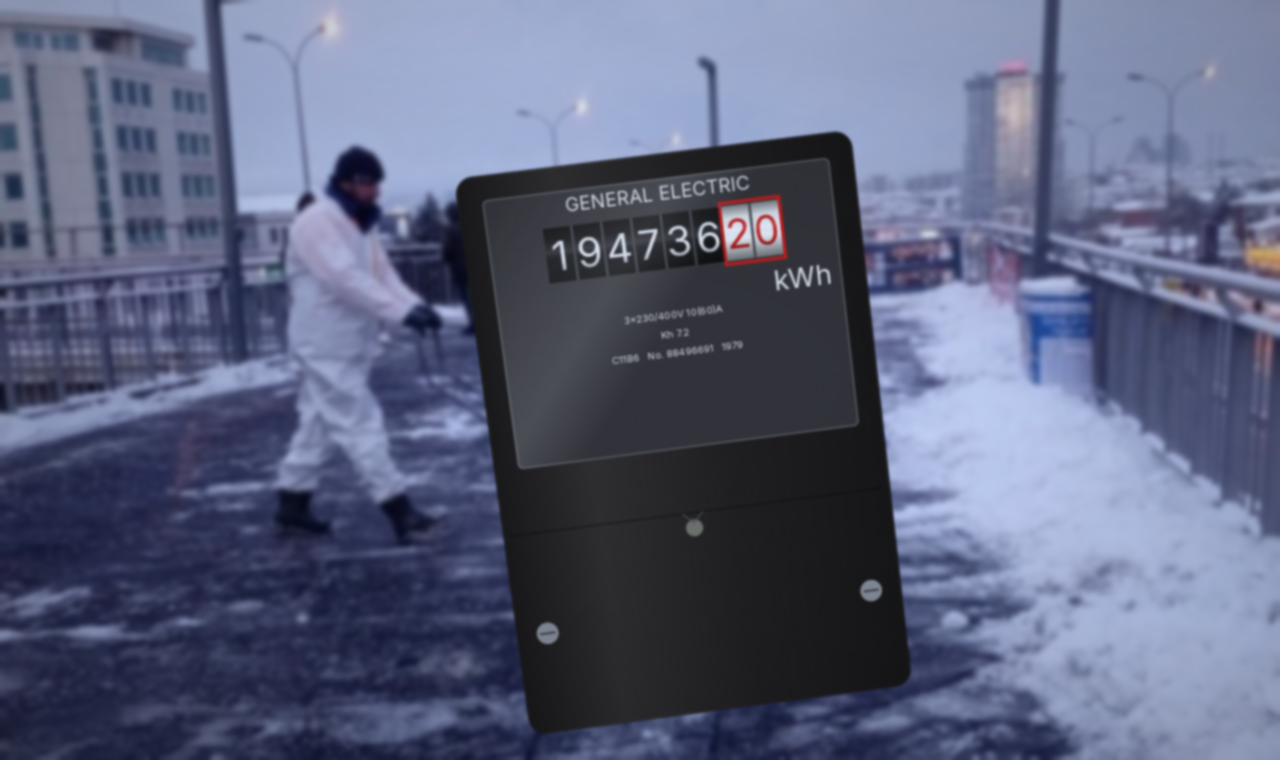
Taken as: 194736.20 kWh
